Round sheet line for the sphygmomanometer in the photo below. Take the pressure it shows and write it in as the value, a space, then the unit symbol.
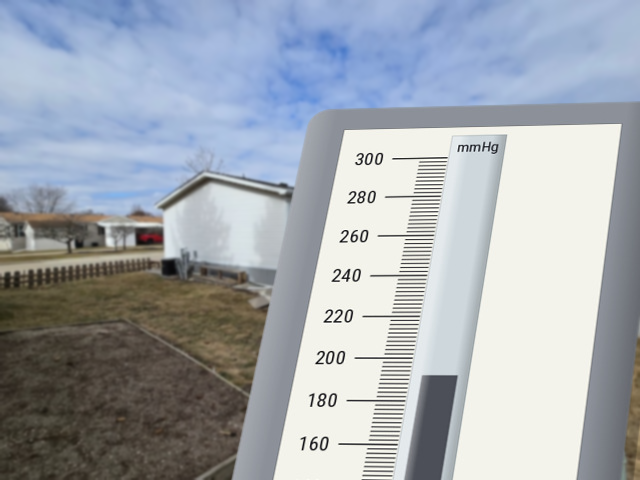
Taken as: 192 mmHg
